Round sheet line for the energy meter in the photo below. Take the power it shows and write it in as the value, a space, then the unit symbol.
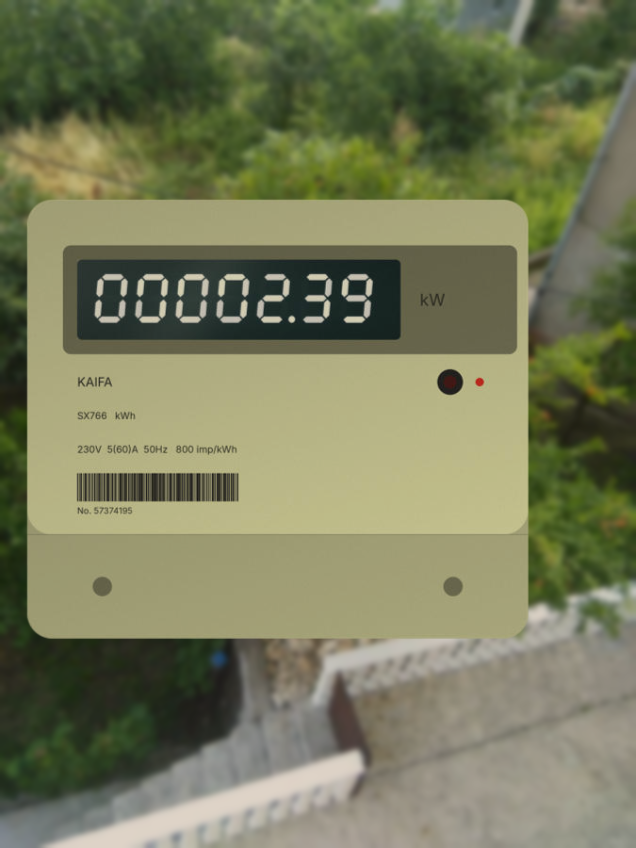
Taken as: 2.39 kW
